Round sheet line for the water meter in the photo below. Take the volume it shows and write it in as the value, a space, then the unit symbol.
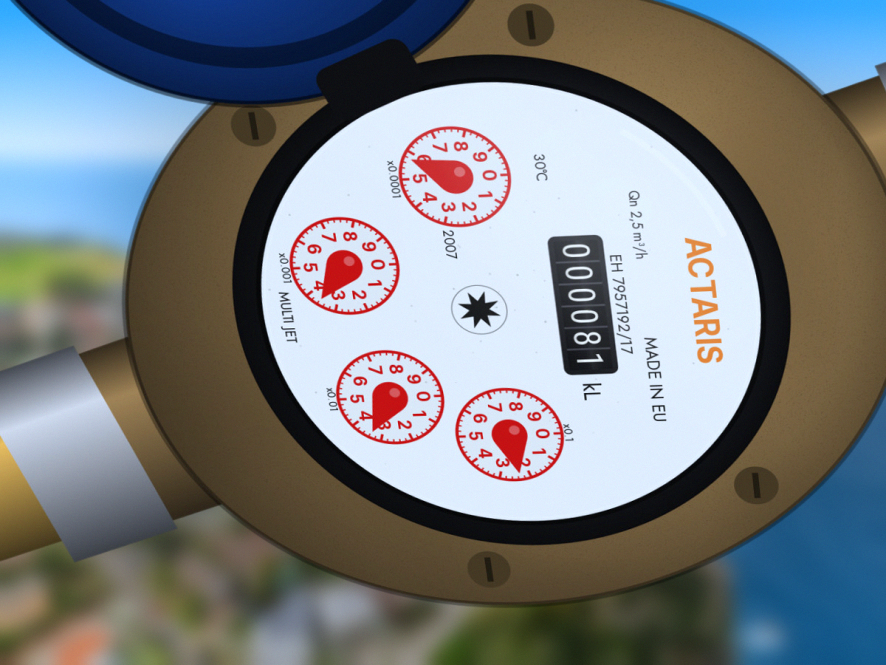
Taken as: 81.2335 kL
